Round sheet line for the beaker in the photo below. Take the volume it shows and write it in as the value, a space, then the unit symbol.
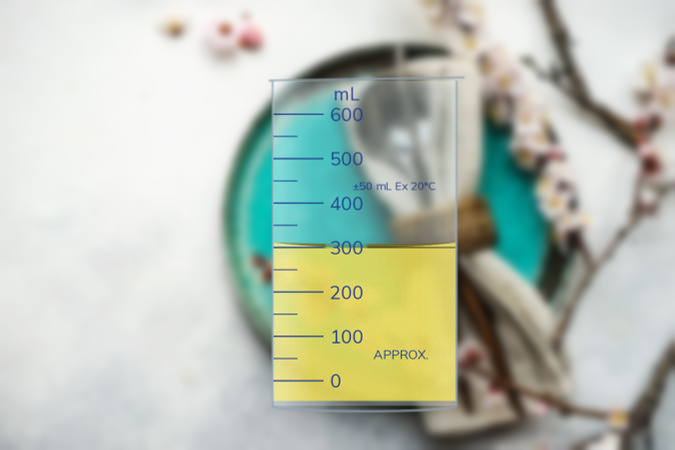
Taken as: 300 mL
